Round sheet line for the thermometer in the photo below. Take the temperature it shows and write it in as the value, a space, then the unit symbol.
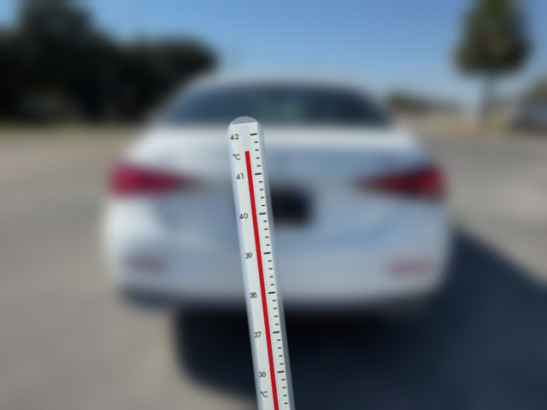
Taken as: 41.6 °C
